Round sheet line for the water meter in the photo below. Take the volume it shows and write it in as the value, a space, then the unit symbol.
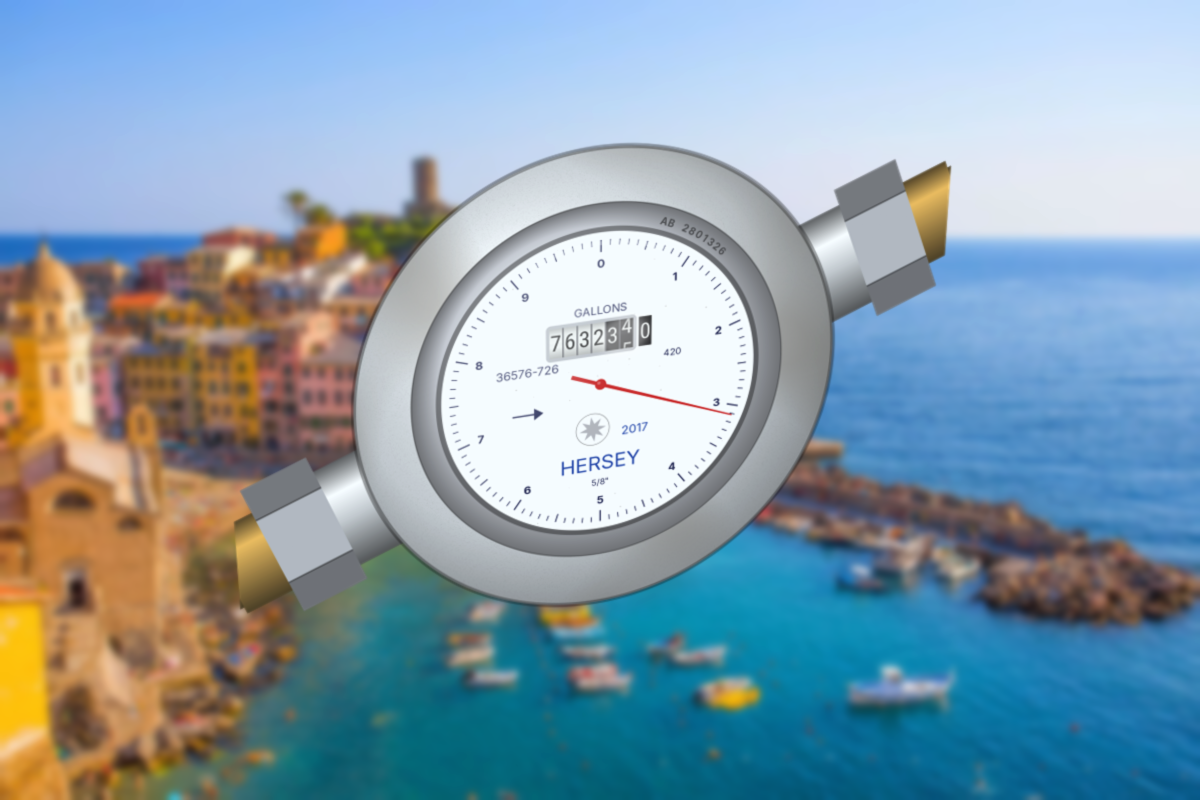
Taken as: 7632343.1 gal
